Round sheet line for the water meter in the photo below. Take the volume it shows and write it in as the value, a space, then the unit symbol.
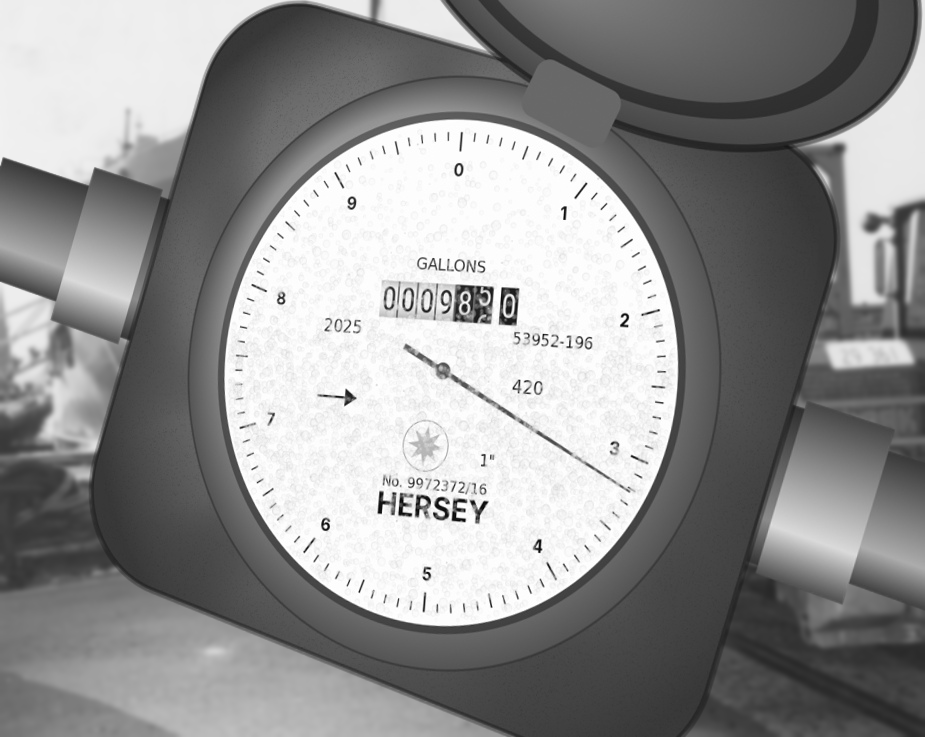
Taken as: 9853.2 gal
